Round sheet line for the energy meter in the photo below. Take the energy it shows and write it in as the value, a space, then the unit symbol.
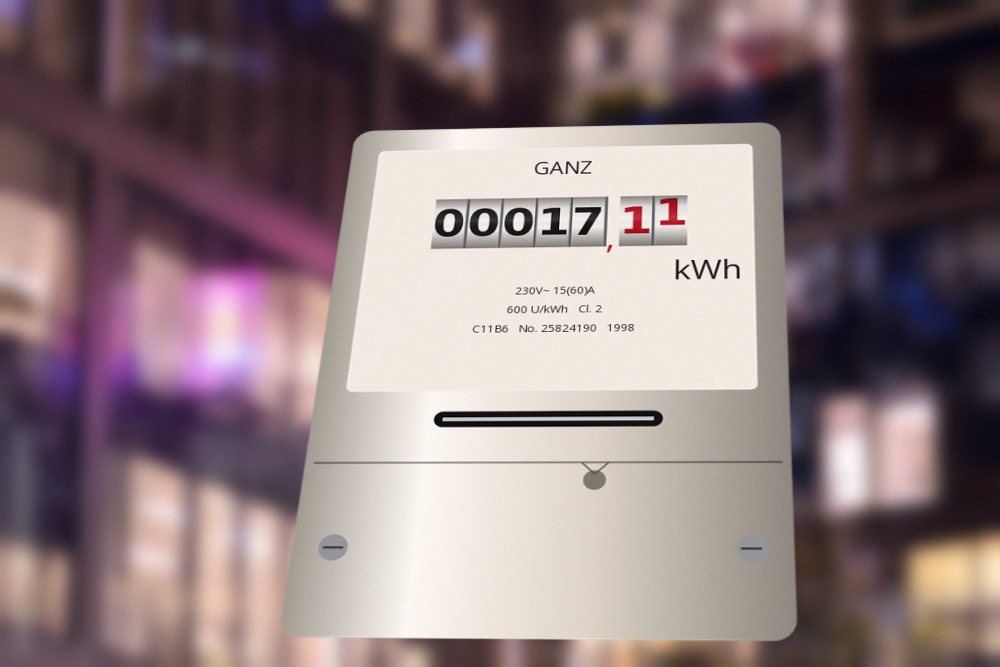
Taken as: 17.11 kWh
